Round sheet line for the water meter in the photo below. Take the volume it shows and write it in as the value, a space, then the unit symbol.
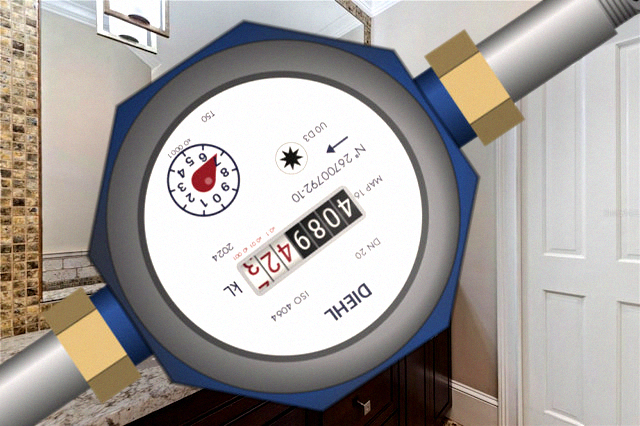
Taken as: 4089.4226 kL
